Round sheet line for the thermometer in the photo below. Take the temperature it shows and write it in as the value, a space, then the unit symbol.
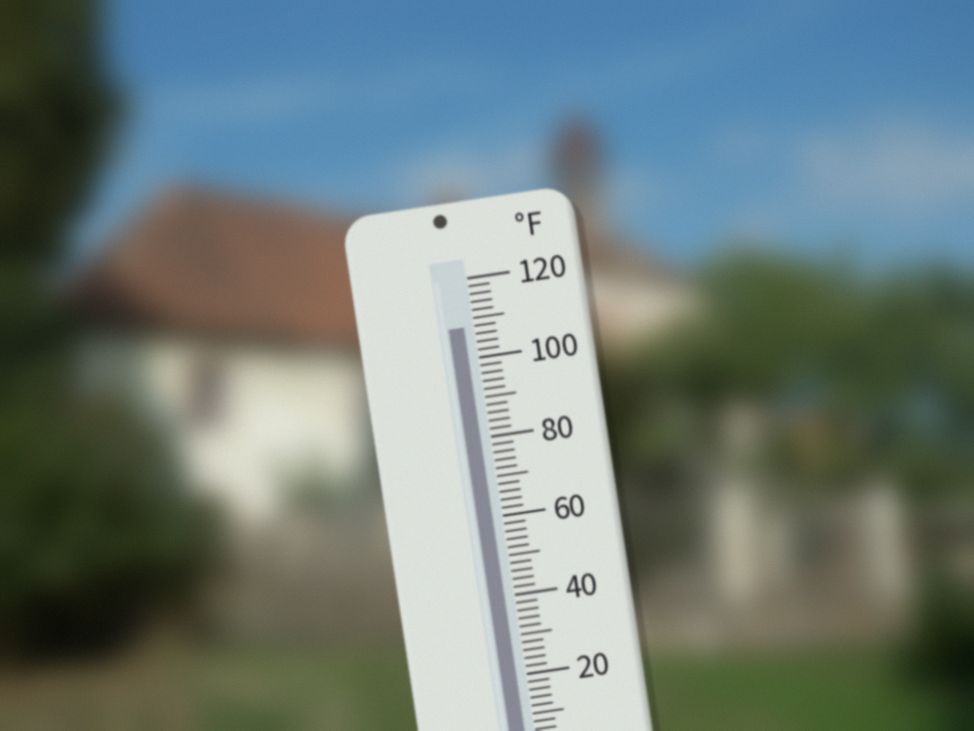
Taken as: 108 °F
